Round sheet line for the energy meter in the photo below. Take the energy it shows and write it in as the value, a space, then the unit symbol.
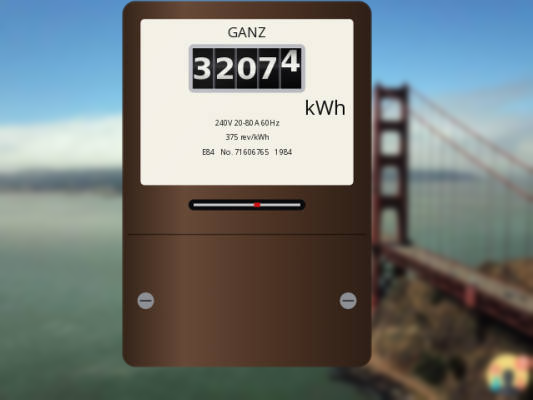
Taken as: 32074 kWh
